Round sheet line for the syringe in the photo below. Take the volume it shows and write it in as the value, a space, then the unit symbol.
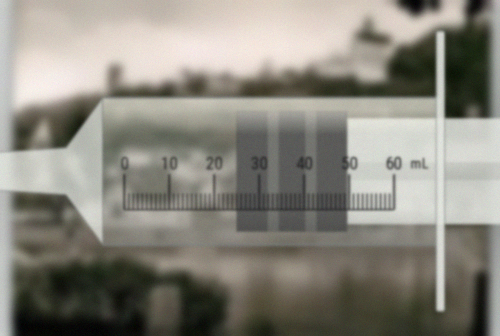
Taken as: 25 mL
